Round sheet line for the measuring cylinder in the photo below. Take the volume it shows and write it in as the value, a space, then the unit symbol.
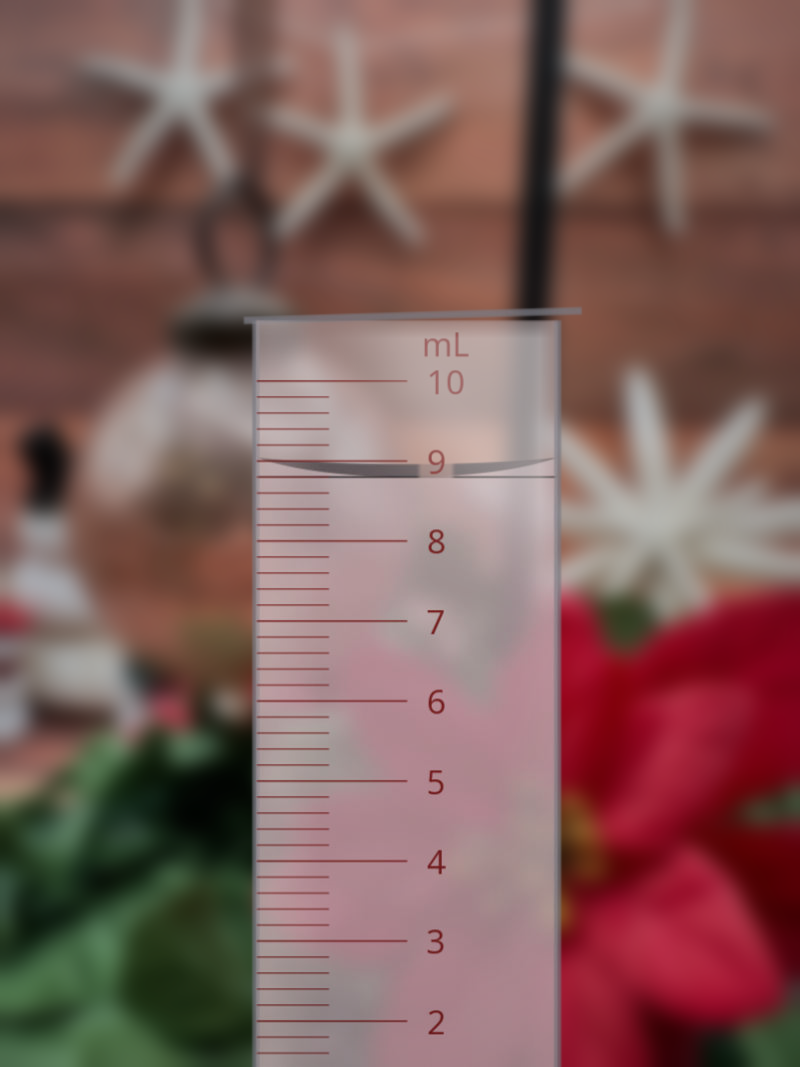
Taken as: 8.8 mL
